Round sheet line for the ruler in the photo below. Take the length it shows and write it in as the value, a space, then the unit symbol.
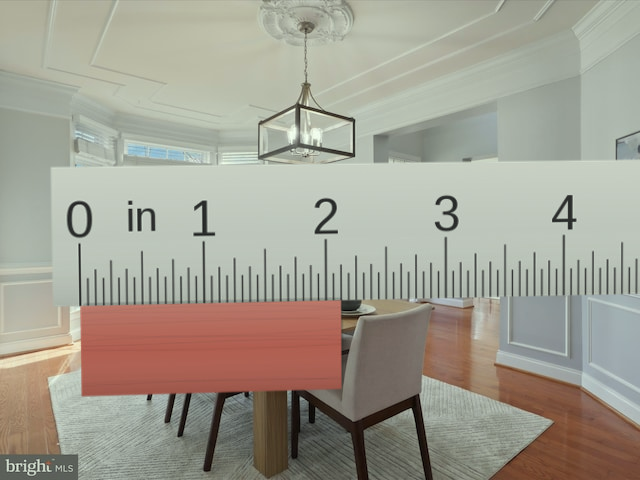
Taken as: 2.125 in
